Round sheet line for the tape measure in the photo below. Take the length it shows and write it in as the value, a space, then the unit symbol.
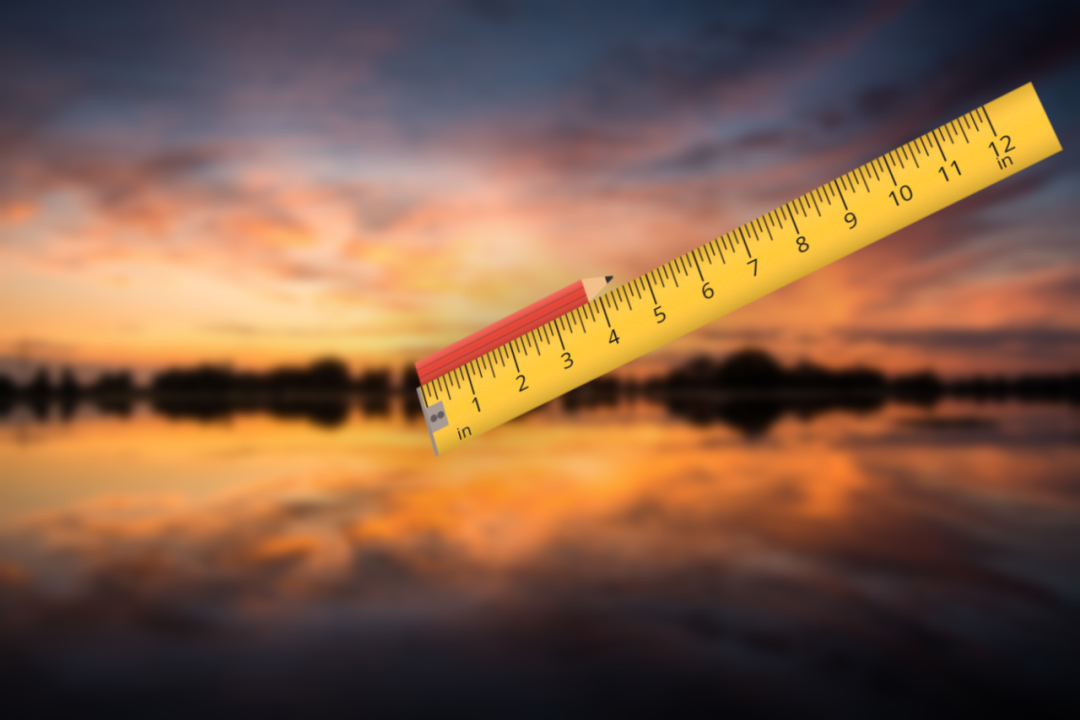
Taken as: 4.375 in
